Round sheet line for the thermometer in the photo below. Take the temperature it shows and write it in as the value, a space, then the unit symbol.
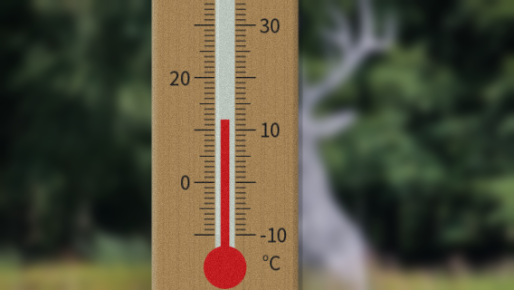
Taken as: 12 °C
